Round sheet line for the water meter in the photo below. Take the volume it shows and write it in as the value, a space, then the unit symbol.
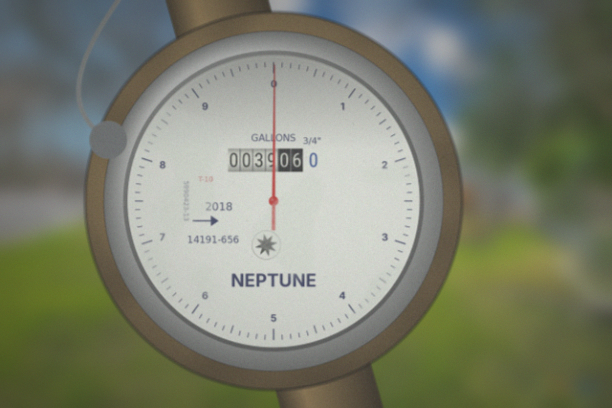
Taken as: 39060.0 gal
